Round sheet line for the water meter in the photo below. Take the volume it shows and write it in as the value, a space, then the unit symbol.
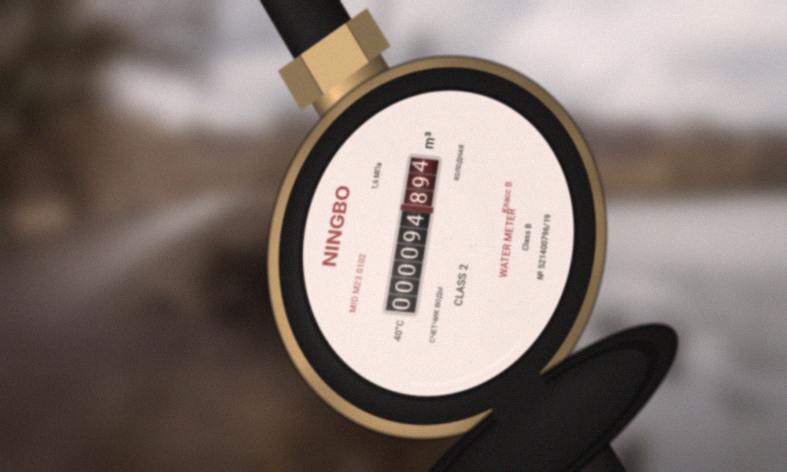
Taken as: 94.894 m³
